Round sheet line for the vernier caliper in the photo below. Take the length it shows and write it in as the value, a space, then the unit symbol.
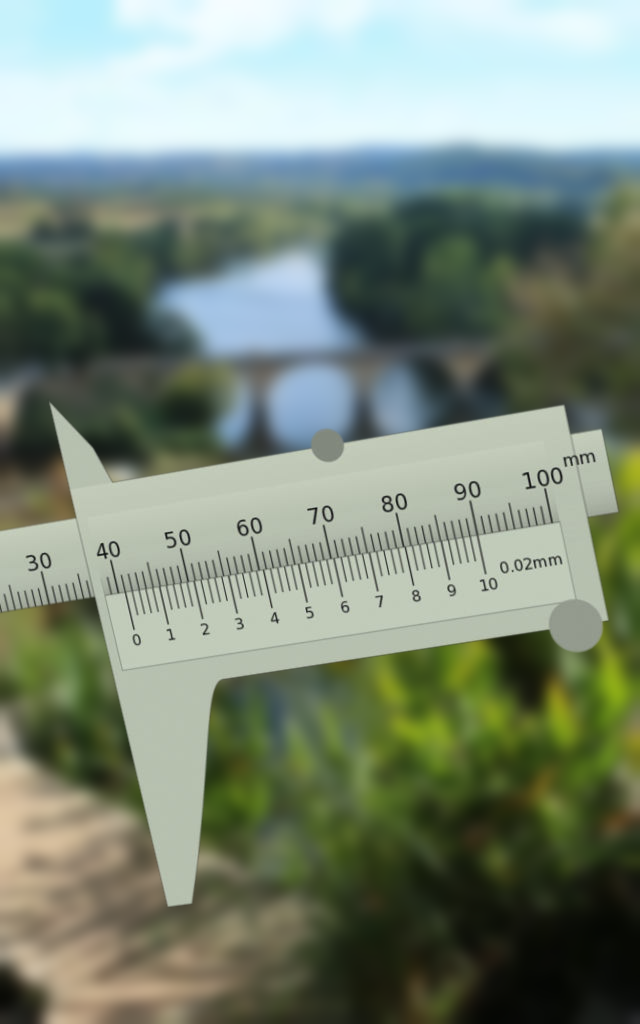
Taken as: 41.0 mm
